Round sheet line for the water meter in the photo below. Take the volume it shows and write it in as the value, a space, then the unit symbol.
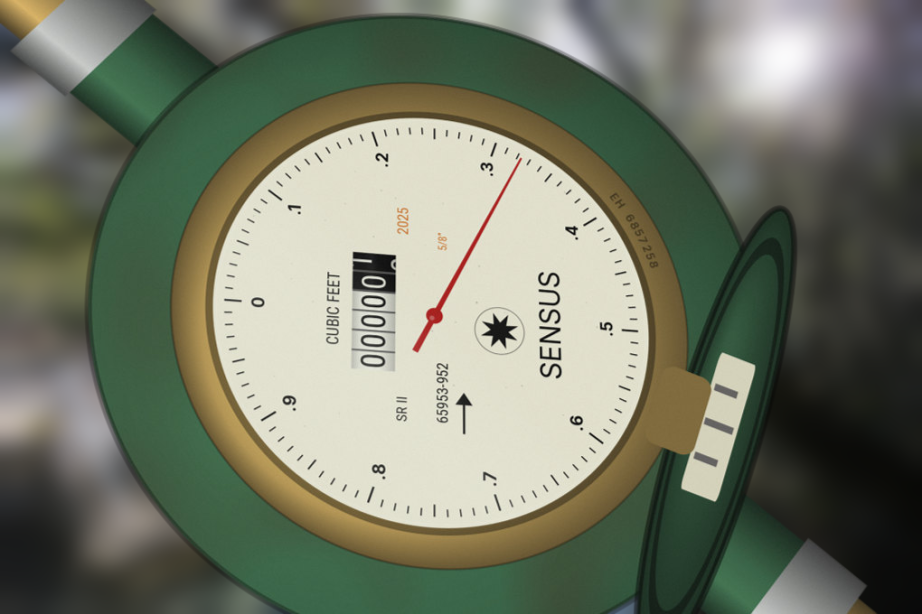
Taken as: 1.32 ft³
